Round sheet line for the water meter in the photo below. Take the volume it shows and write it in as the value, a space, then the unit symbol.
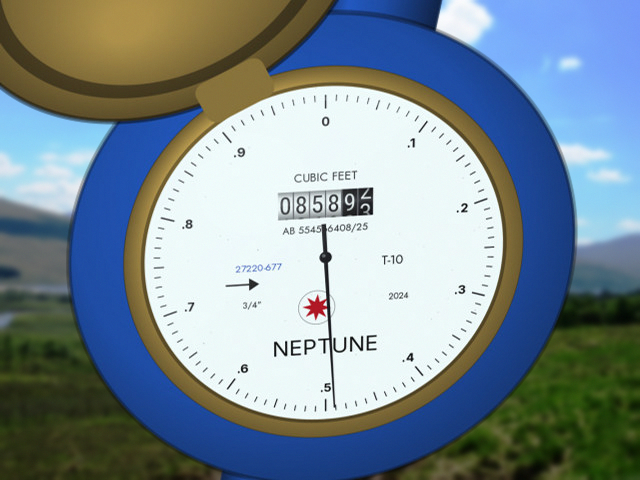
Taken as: 85892.49 ft³
